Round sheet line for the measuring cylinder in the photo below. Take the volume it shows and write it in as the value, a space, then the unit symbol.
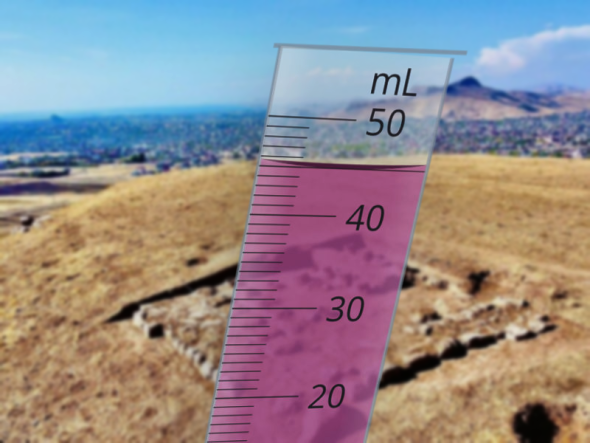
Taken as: 45 mL
